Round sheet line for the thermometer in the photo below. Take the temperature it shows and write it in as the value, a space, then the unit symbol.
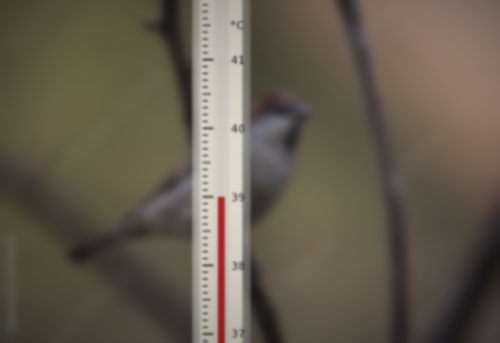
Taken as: 39 °C
